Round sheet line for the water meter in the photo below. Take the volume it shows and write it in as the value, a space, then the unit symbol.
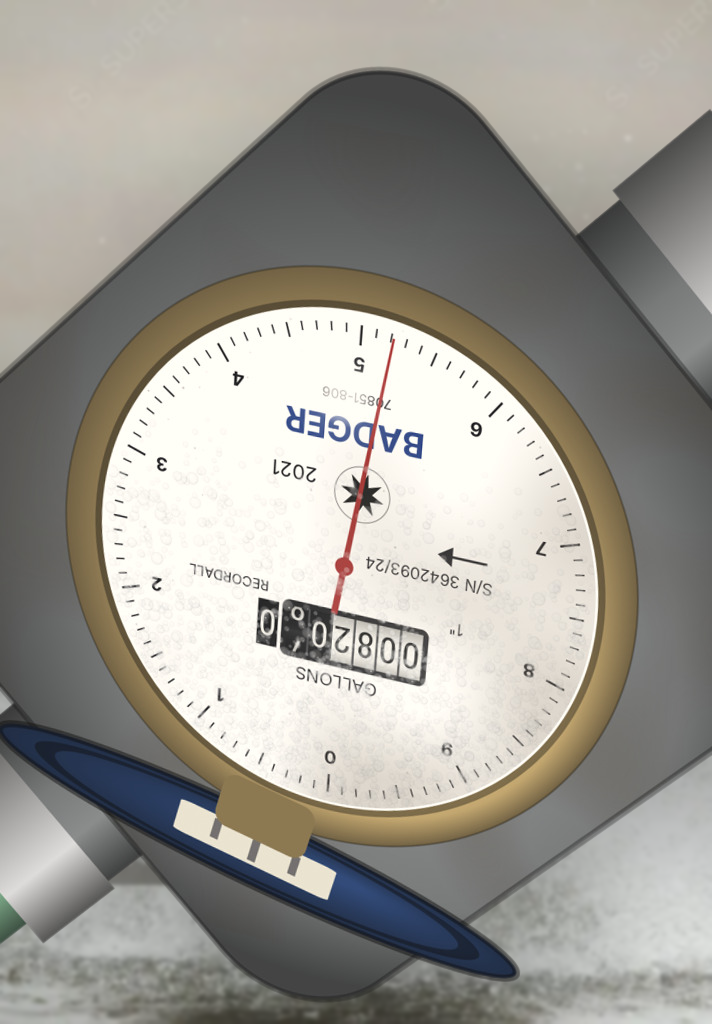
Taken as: 82075.2 gal
